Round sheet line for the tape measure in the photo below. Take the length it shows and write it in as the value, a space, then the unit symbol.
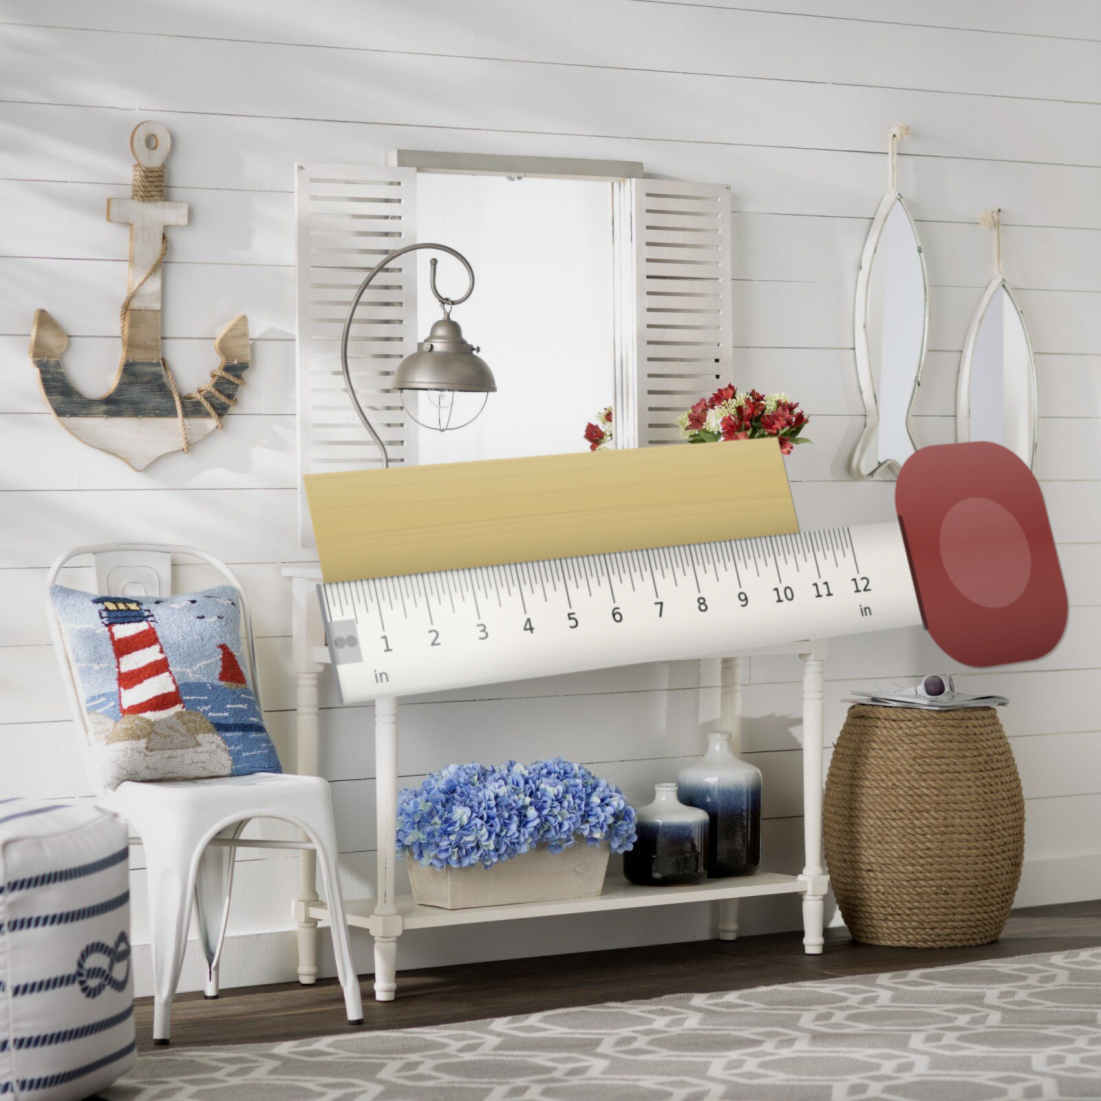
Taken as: 10.75 in
